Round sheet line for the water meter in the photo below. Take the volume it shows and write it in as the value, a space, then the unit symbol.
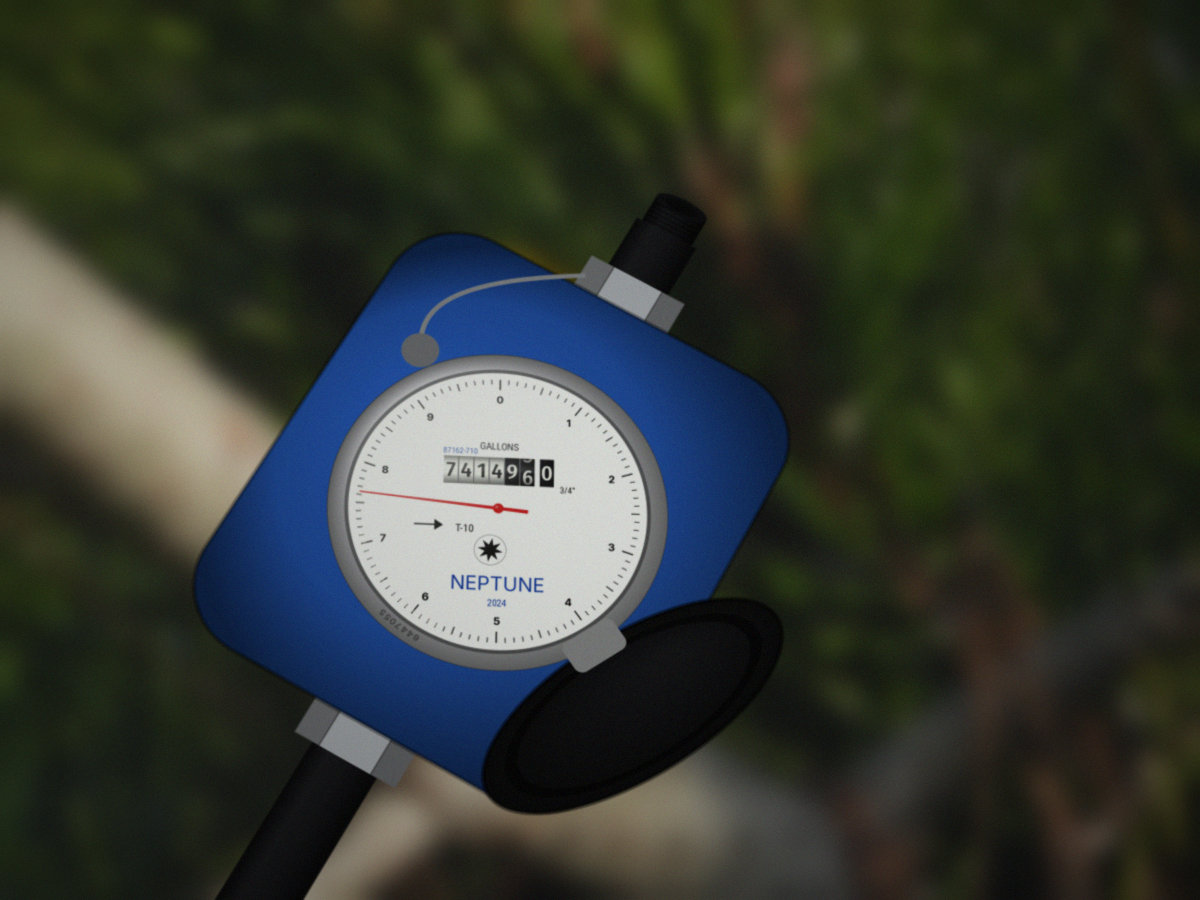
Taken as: 7414957.6 gal
